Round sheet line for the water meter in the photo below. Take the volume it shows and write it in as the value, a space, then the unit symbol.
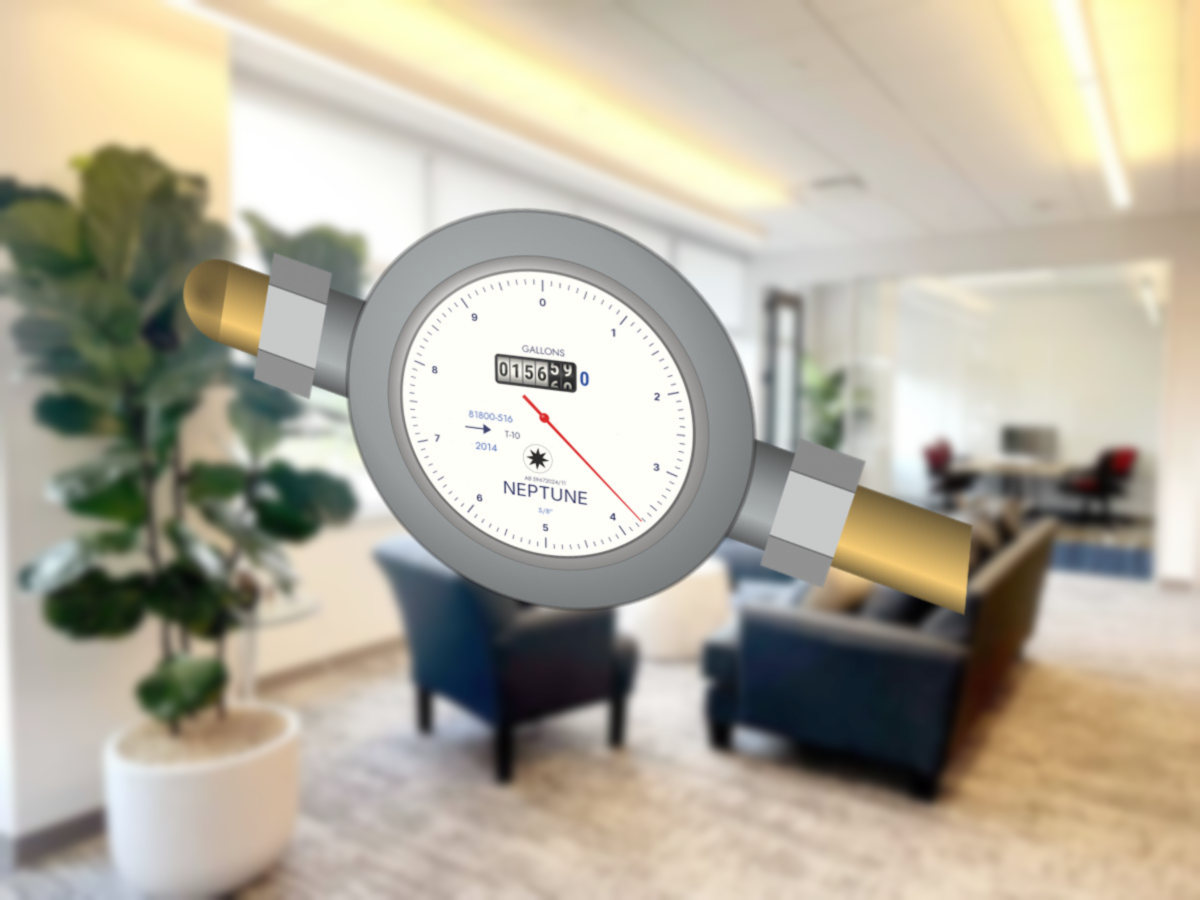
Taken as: 156593.7 gal
